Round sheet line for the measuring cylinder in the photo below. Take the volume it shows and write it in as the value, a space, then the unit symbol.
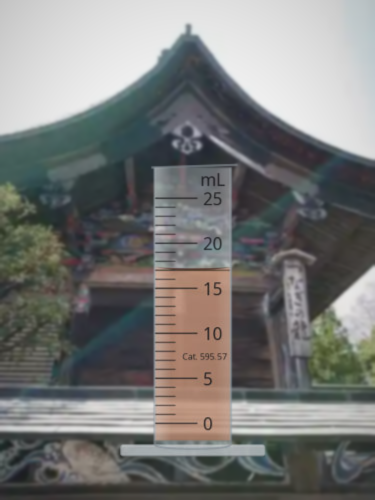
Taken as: 17 mL
